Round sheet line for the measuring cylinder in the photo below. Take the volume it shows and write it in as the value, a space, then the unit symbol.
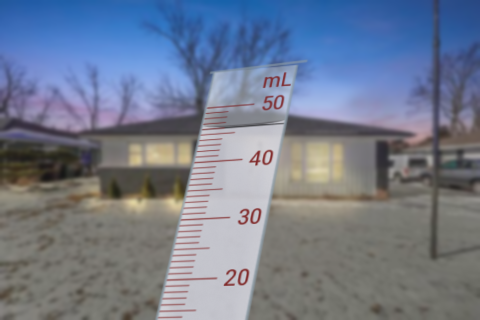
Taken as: 46 mL
